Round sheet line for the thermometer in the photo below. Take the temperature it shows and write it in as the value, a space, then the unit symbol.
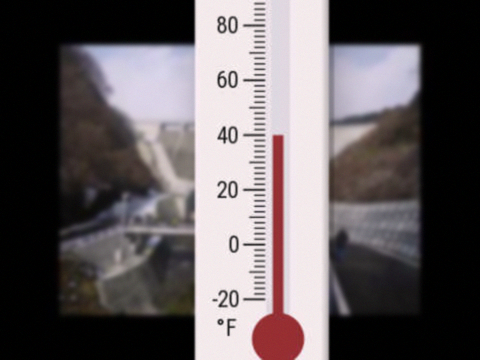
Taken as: 40 °F
